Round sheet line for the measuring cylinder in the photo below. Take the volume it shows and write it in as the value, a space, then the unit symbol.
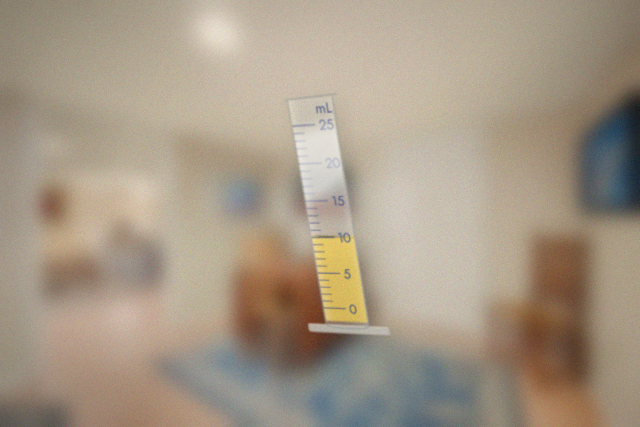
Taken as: 10 mL
